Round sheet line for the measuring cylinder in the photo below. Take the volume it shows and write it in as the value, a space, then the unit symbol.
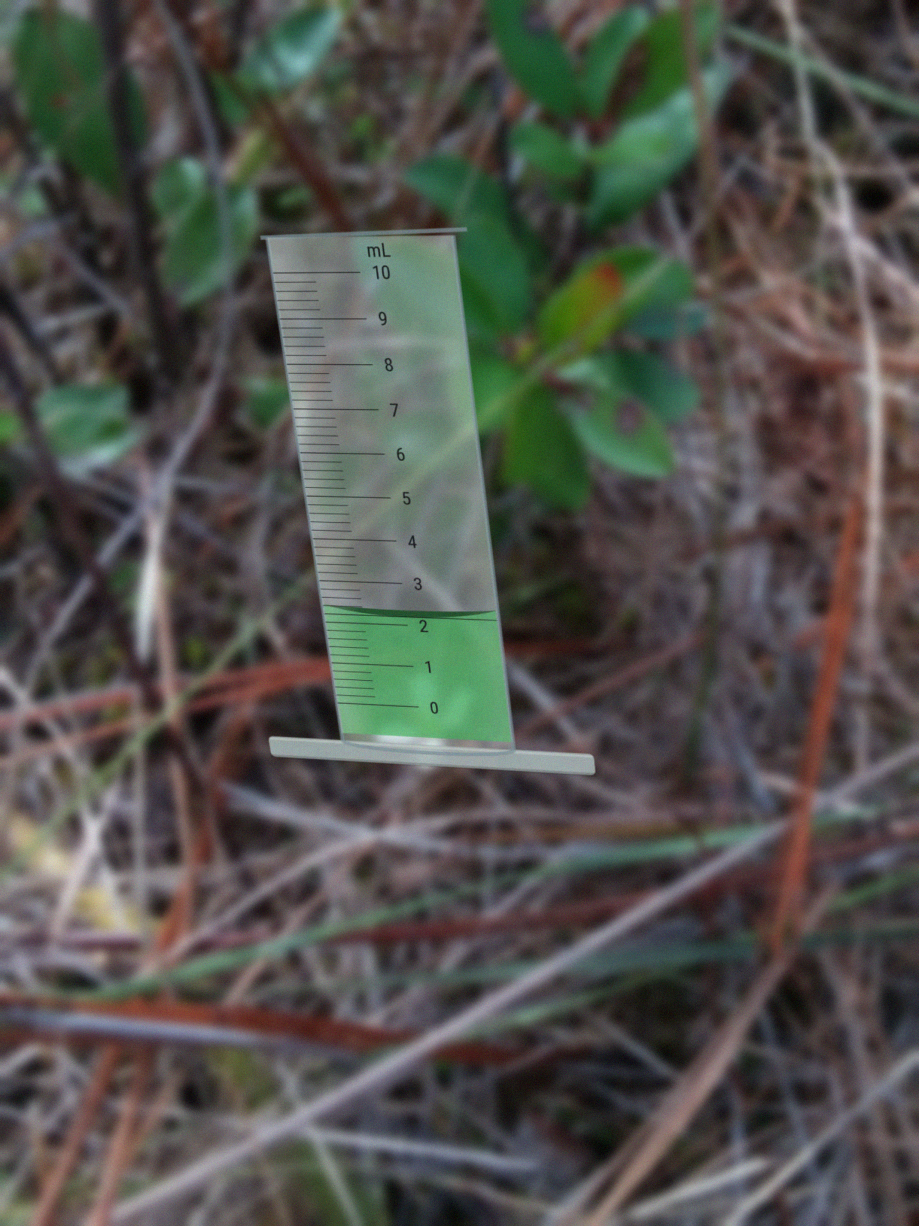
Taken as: 2.2 mL
